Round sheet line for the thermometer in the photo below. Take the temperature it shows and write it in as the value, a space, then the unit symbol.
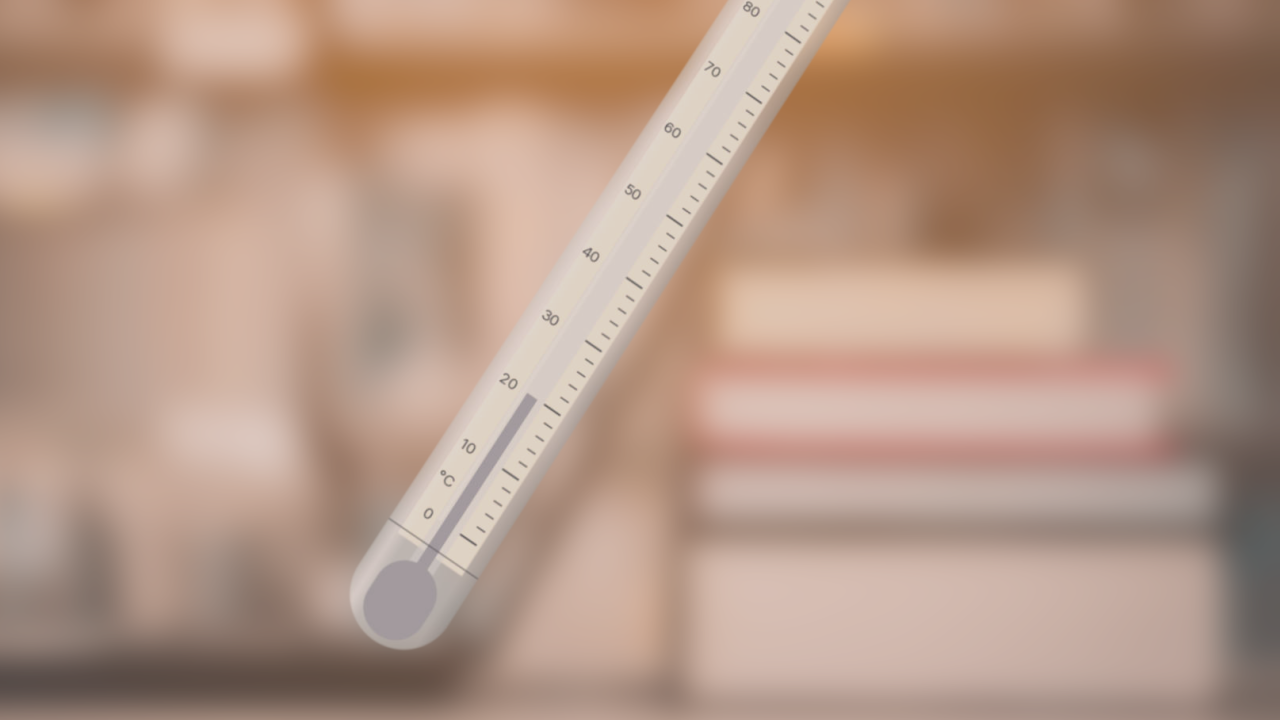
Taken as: 20 °C
